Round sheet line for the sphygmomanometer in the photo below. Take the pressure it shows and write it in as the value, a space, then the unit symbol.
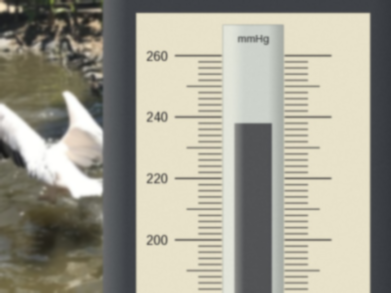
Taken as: 238 mmHg
